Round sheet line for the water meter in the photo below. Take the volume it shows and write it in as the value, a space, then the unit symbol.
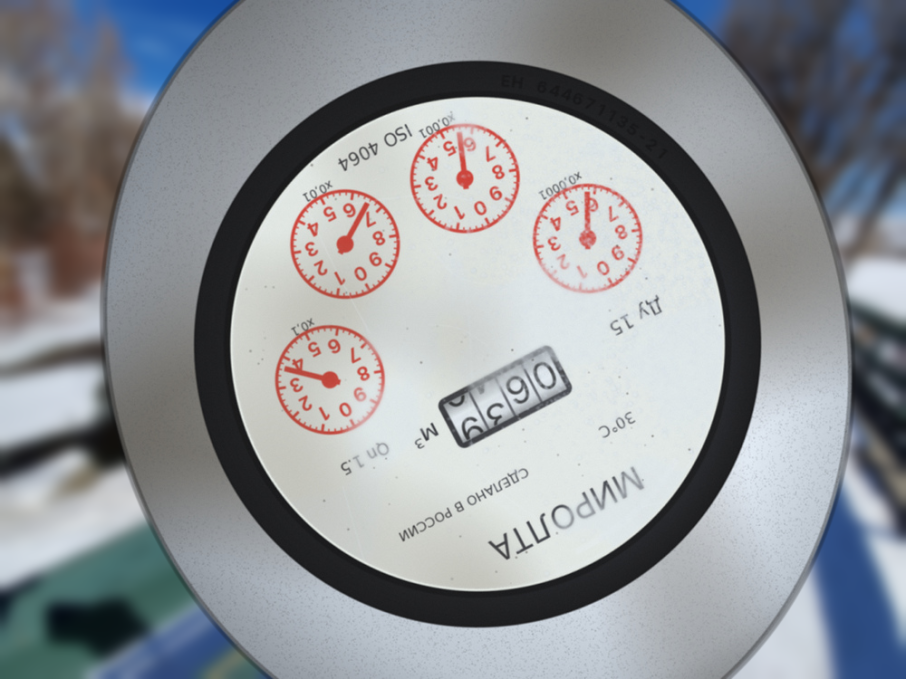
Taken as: 639.3655 m³
